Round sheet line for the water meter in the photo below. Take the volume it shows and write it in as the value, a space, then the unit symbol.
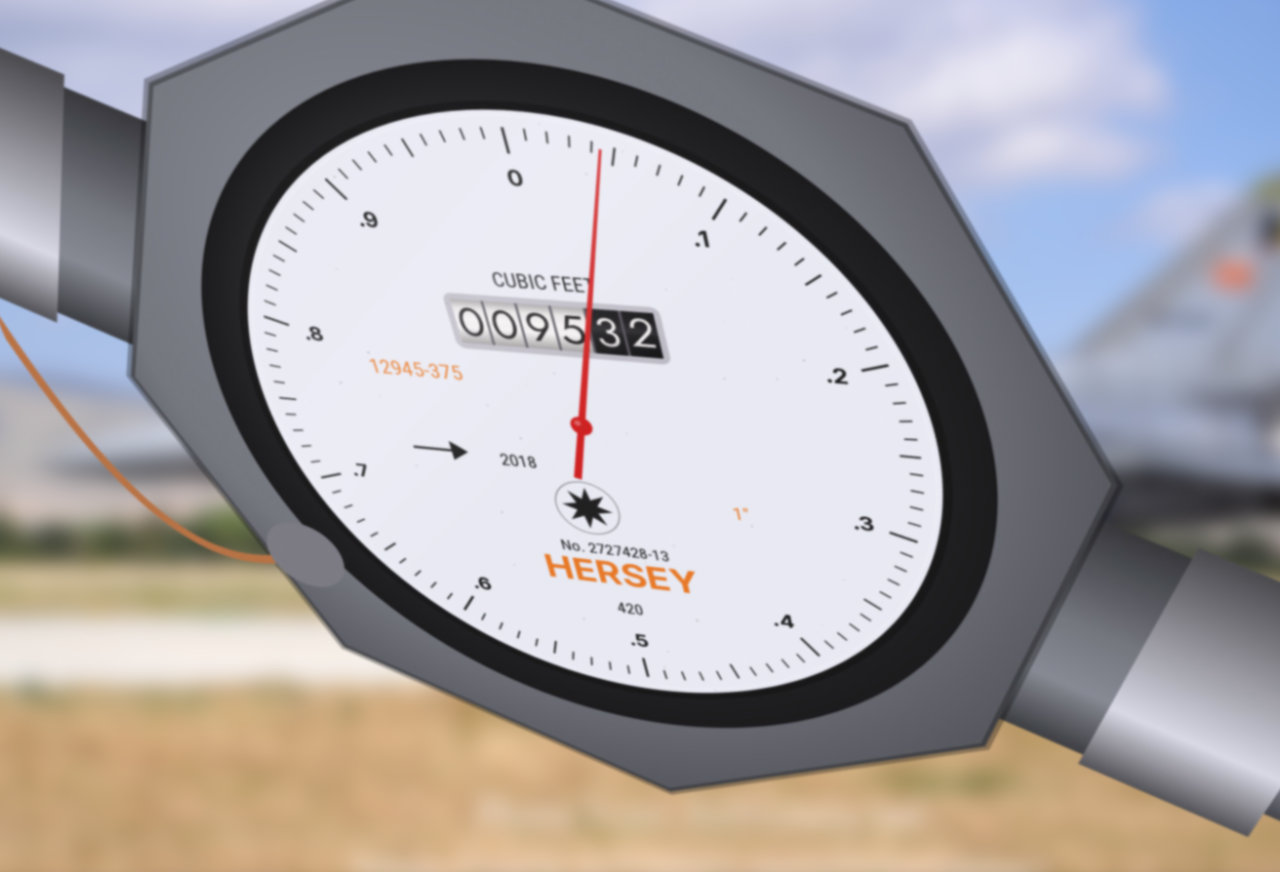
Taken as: 9532.04 ft³
